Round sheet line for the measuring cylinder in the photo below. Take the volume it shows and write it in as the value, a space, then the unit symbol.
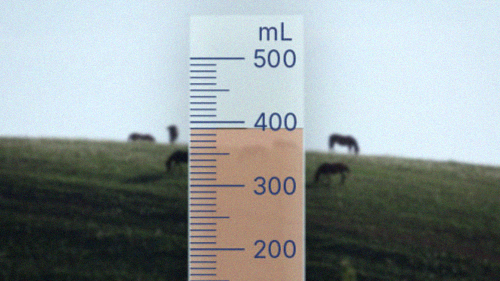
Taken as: 390 mL
